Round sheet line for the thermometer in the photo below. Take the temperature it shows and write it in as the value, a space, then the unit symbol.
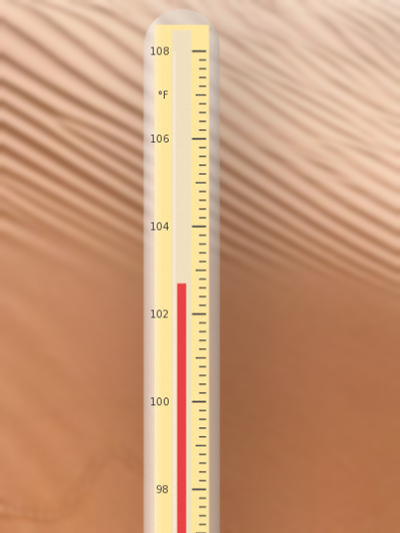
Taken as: 102.7 °F
